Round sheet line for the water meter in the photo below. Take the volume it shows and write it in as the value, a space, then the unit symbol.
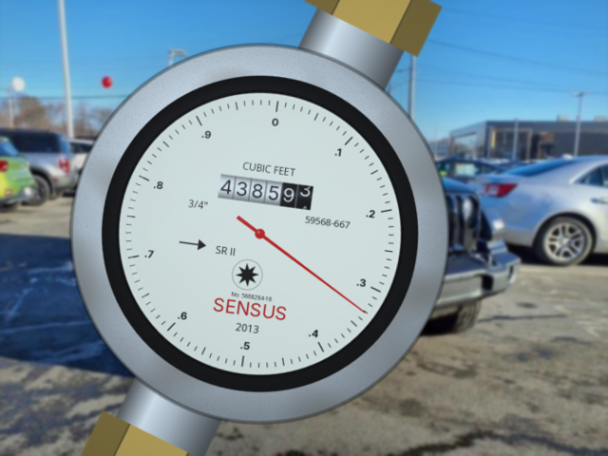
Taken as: 438593.33 ft³
